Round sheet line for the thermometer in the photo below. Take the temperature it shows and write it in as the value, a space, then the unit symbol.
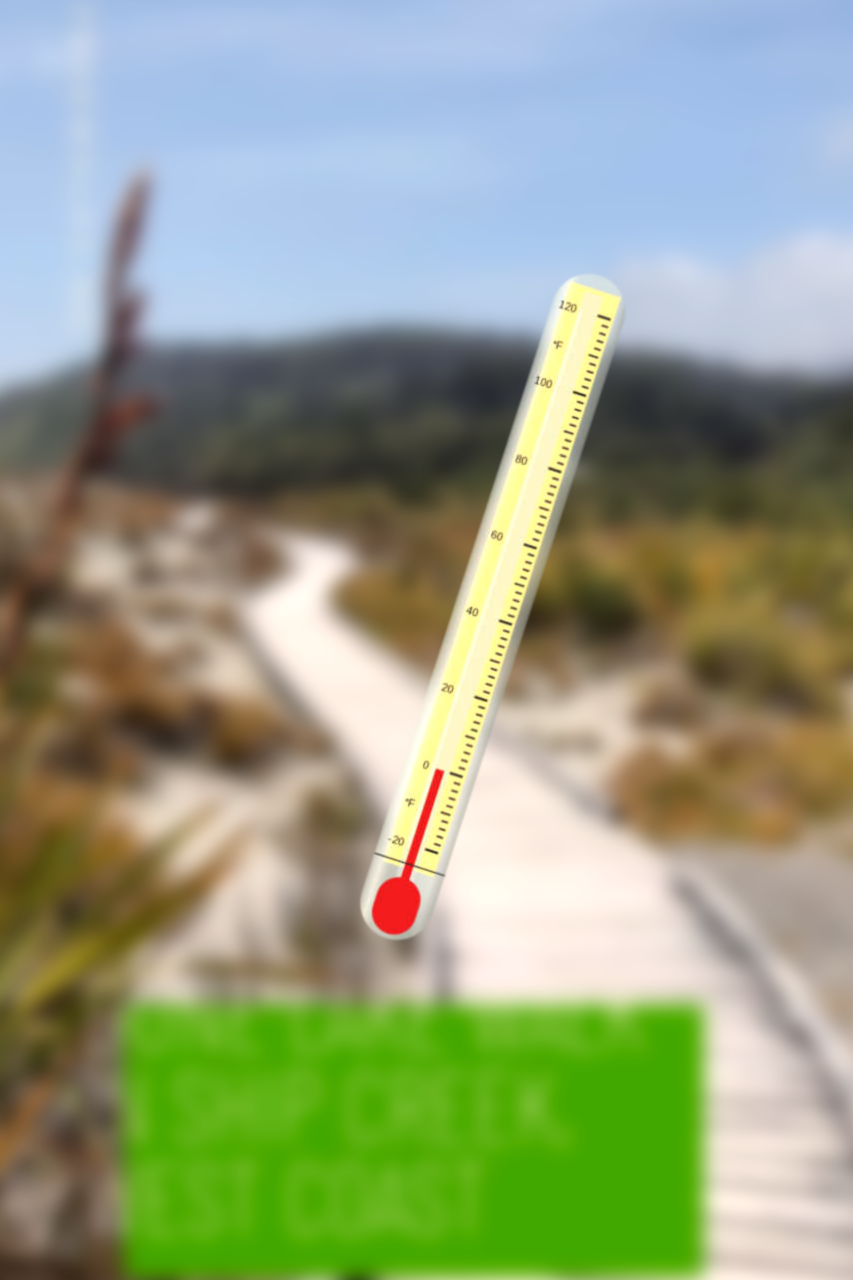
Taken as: 0 °F
